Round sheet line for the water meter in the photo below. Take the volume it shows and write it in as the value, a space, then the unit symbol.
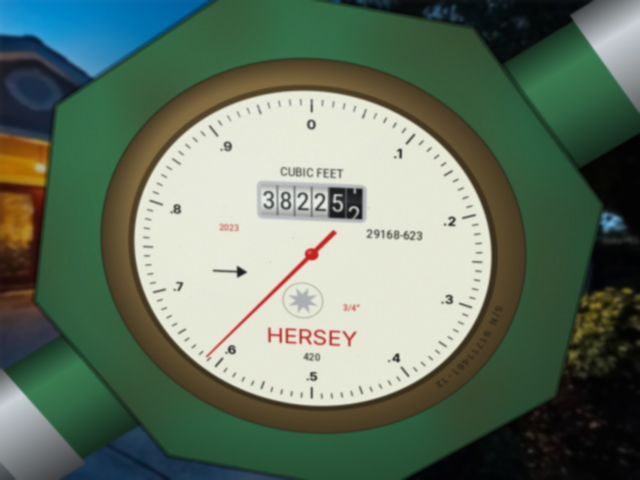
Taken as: 382251.61 ft³
